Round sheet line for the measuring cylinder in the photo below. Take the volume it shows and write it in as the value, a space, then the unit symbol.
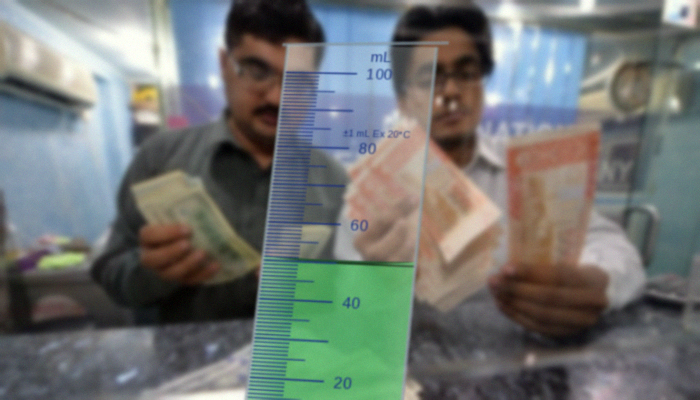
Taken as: 50 mL
